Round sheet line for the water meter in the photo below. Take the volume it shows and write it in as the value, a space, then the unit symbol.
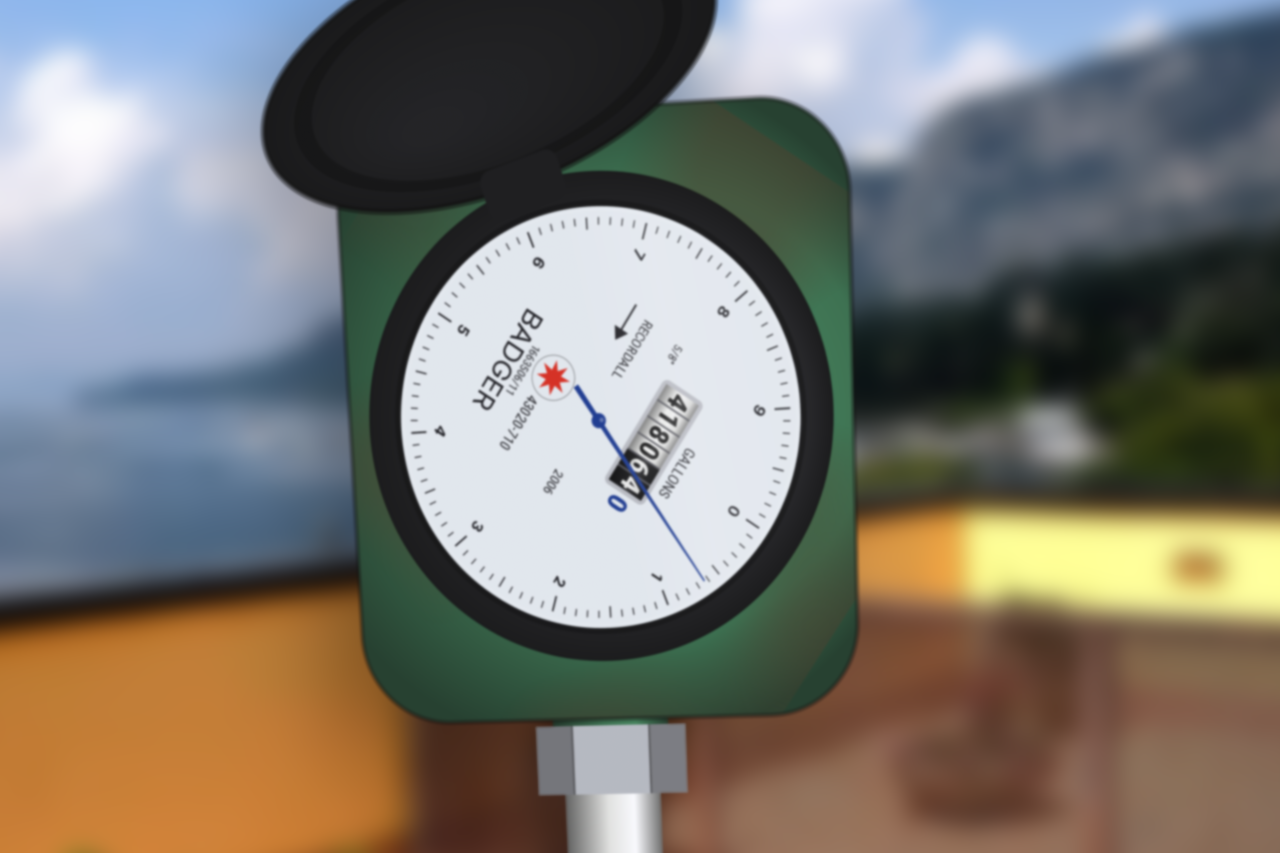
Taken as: 4180640.6 gal
